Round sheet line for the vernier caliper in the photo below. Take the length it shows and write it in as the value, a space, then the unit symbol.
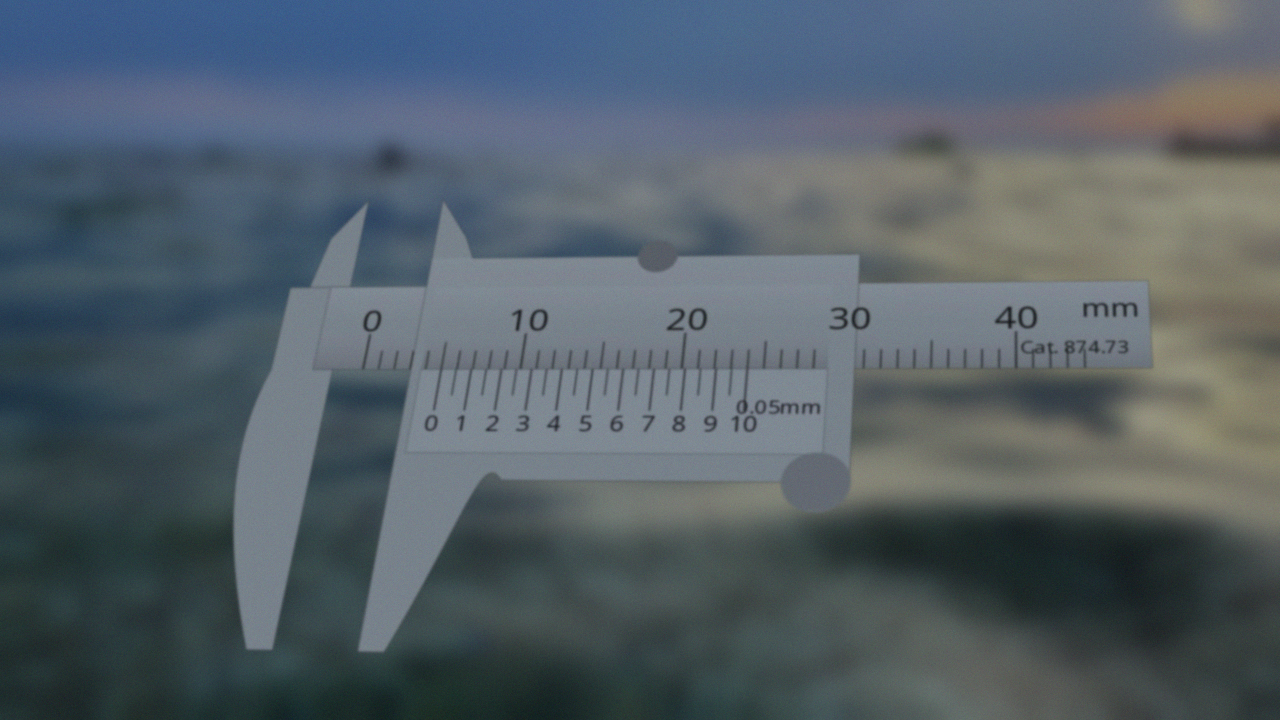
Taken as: 5.0 mm
